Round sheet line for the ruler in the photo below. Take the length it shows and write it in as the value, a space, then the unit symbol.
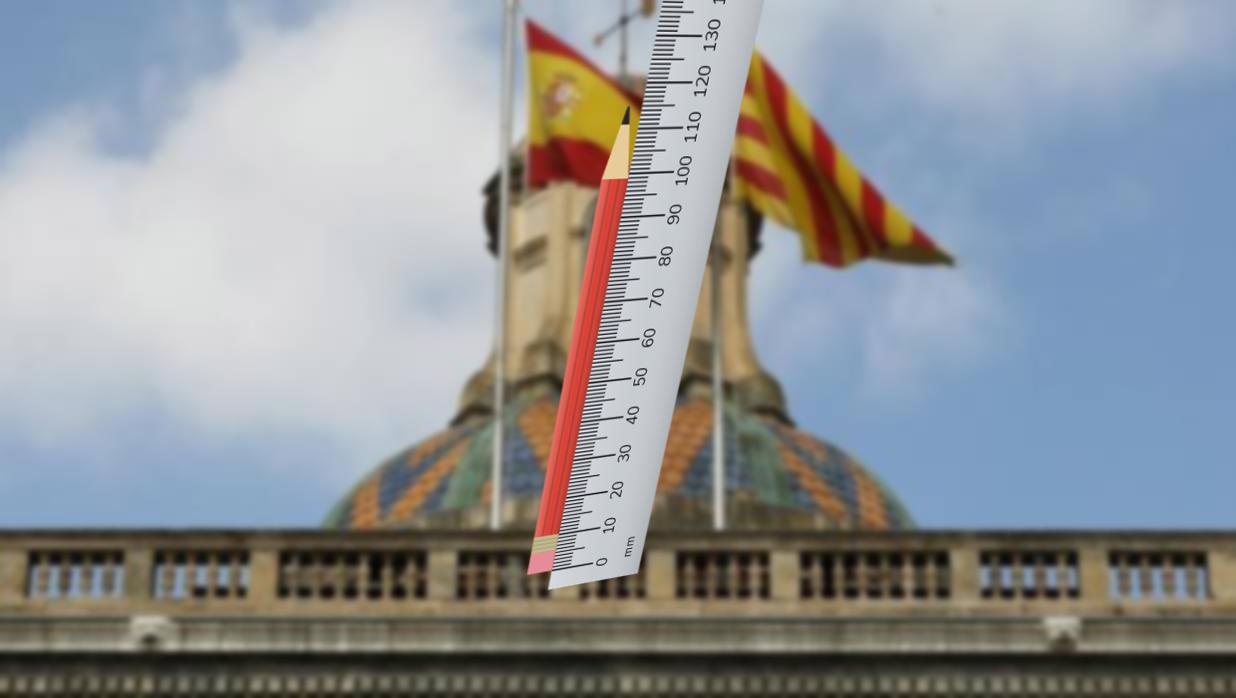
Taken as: 115 mm
